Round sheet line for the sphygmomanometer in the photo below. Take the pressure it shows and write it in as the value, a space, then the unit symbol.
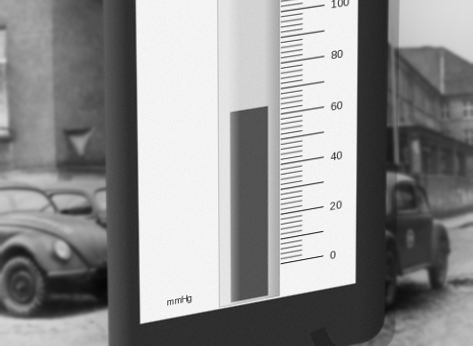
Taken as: 64 mmHg
